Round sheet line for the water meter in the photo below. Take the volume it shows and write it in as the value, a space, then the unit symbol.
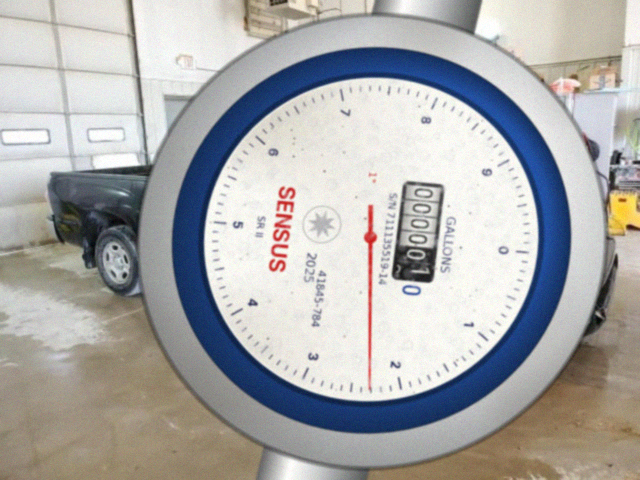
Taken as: 12.3 gal
